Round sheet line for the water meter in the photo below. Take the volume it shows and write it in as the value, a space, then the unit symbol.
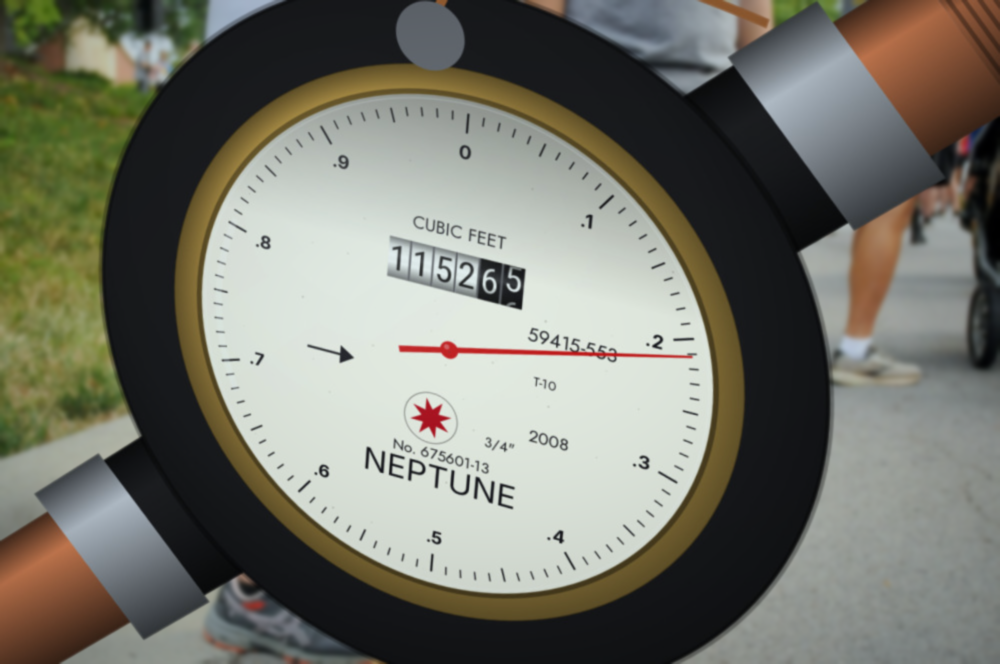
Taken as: 115265.21 ft³
